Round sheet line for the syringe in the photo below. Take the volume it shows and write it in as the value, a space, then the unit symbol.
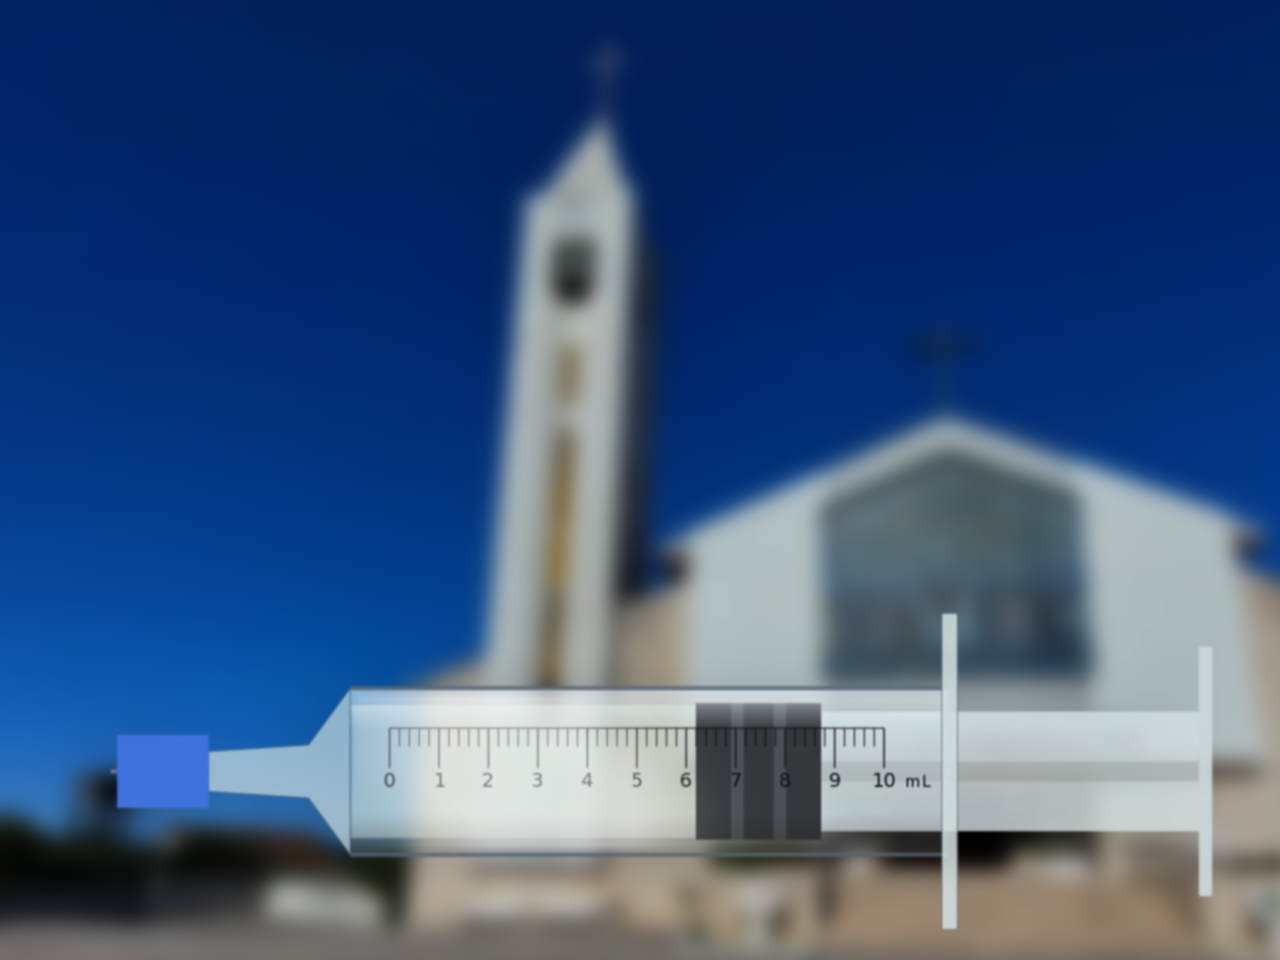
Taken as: 6.2 mL
